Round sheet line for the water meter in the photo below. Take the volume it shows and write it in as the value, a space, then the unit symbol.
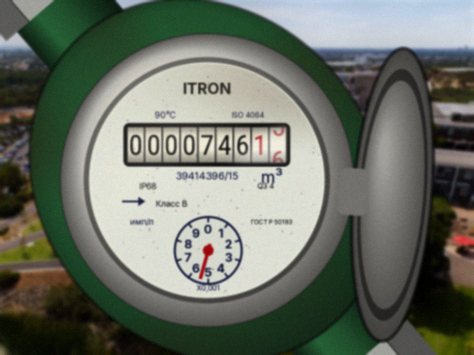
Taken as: 746.155 m³
